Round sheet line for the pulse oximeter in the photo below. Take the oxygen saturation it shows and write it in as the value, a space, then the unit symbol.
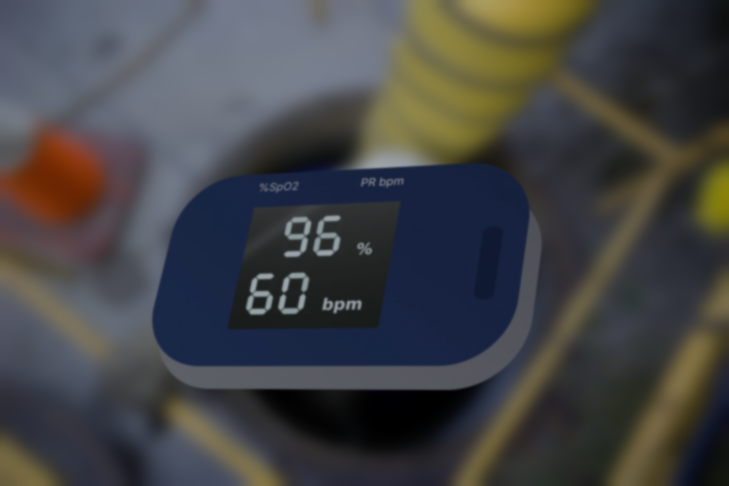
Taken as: 96 %
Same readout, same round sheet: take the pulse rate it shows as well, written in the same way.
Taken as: 60 bpm
